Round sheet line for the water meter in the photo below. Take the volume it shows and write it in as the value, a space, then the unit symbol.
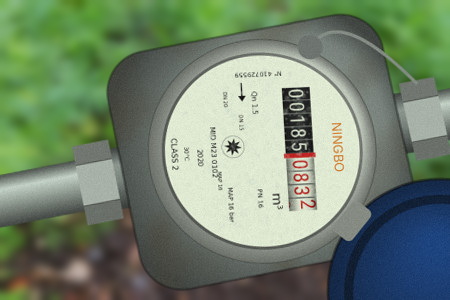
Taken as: 185.0832 m³
